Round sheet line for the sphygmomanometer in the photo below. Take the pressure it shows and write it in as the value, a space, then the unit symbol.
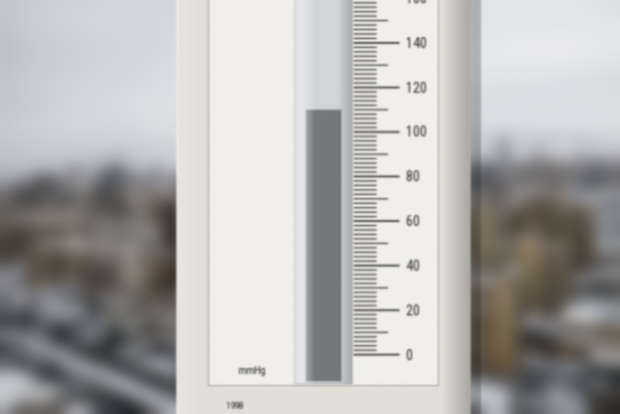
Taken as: 110 mmHg
